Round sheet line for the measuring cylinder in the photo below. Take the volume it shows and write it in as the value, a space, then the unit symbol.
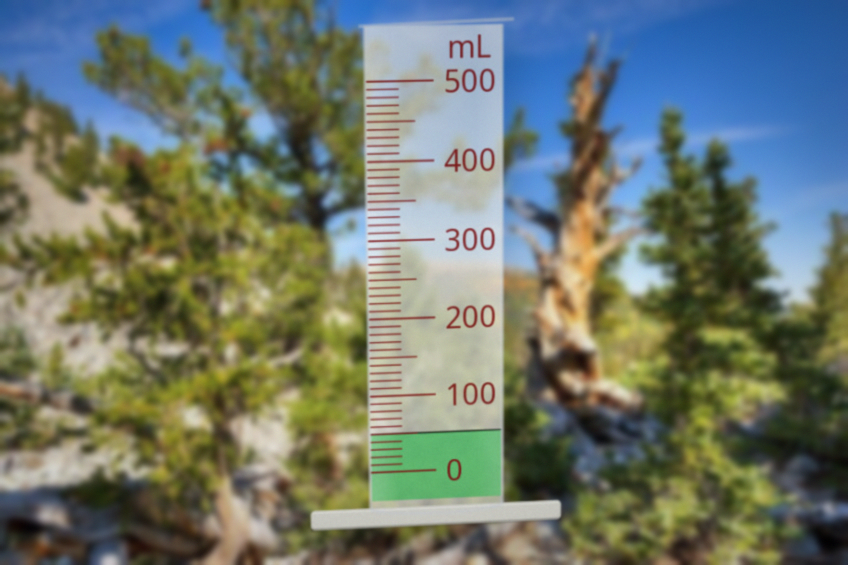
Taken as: 50 mL
